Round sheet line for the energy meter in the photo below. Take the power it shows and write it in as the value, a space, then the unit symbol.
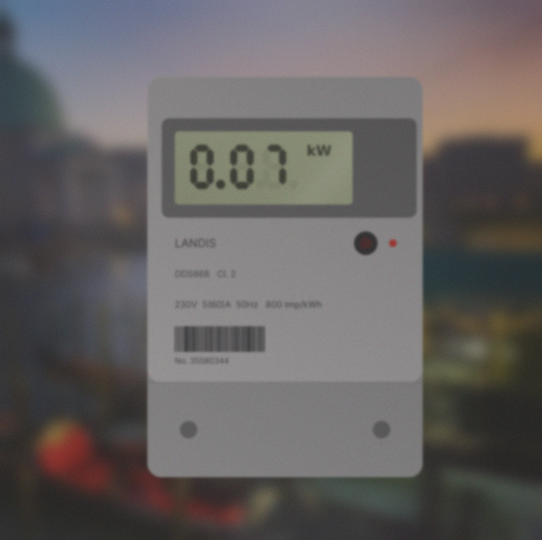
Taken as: 0.07 kW
